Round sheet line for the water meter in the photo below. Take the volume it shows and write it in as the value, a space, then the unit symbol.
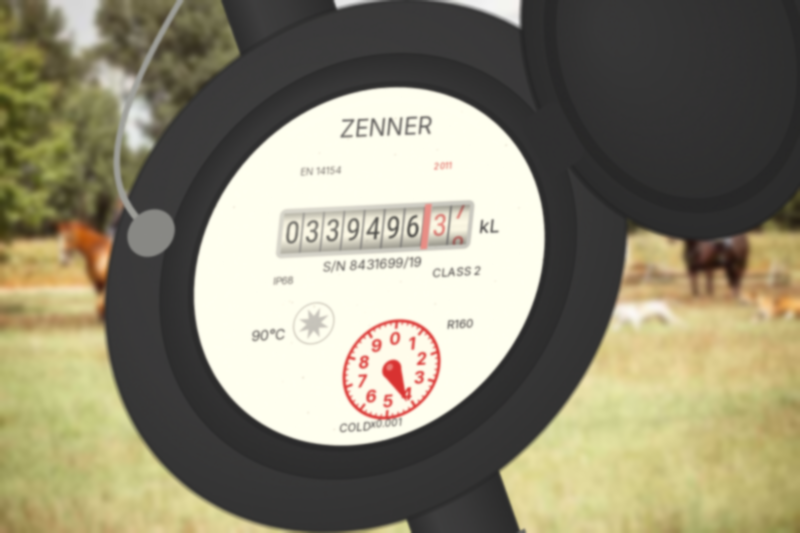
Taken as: 339496.374 kL
